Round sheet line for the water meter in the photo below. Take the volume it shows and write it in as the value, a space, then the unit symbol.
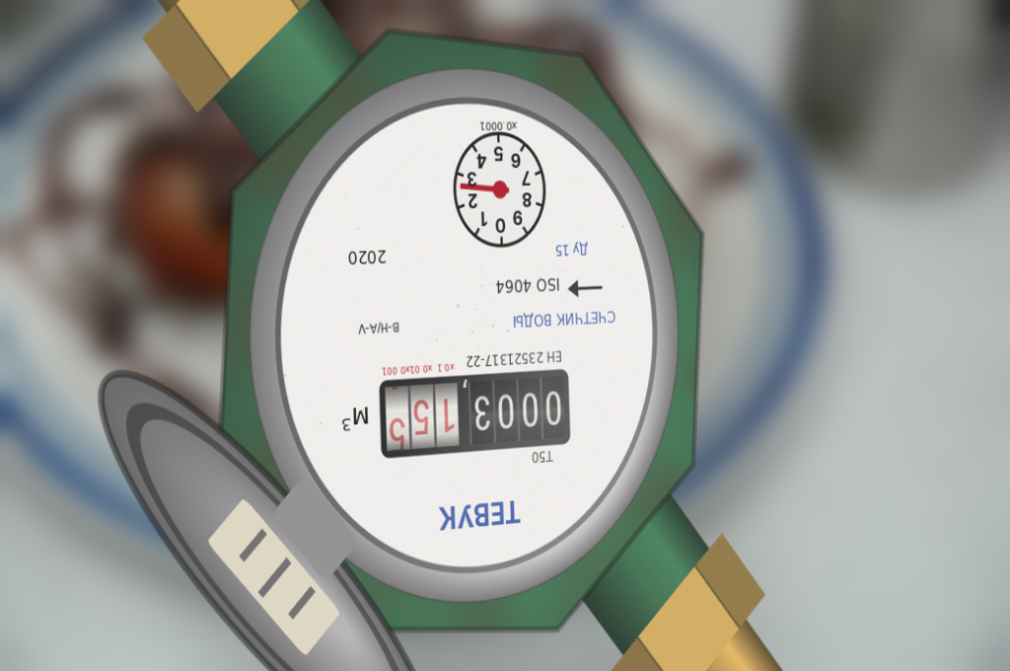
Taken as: 3.1552 m³
